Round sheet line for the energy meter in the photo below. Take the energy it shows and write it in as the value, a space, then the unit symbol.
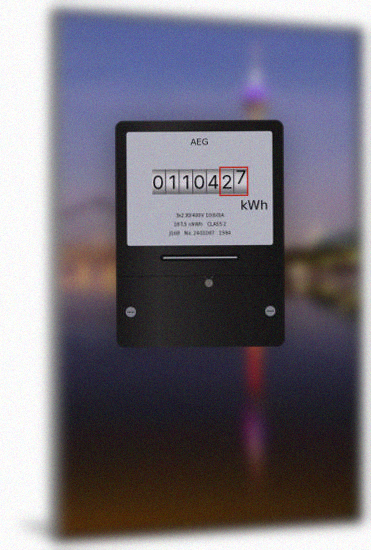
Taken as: 1104.27 kWh
